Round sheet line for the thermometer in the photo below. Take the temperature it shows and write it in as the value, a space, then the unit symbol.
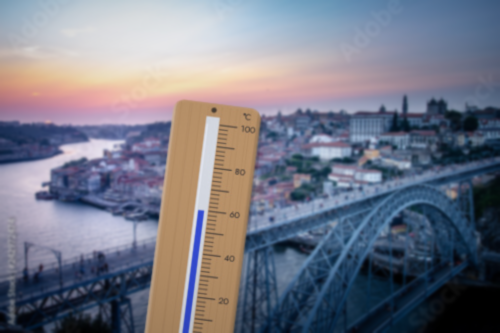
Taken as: 60 °C
